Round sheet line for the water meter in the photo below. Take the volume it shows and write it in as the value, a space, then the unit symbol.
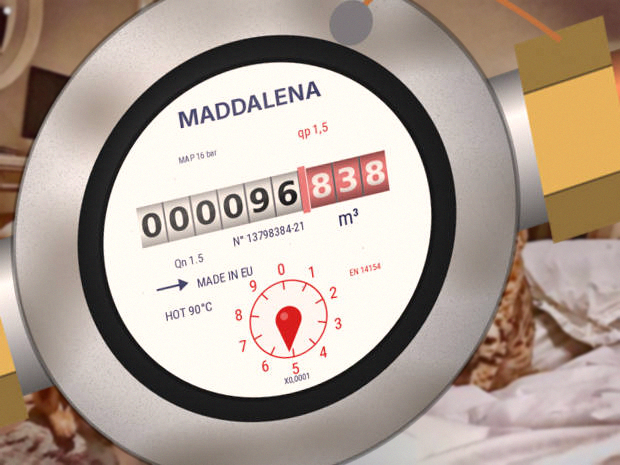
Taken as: 96.8385 m³
